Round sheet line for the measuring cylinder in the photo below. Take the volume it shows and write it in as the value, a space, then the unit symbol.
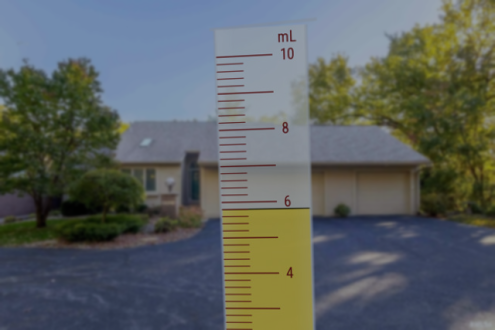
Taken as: 5.8 mL
